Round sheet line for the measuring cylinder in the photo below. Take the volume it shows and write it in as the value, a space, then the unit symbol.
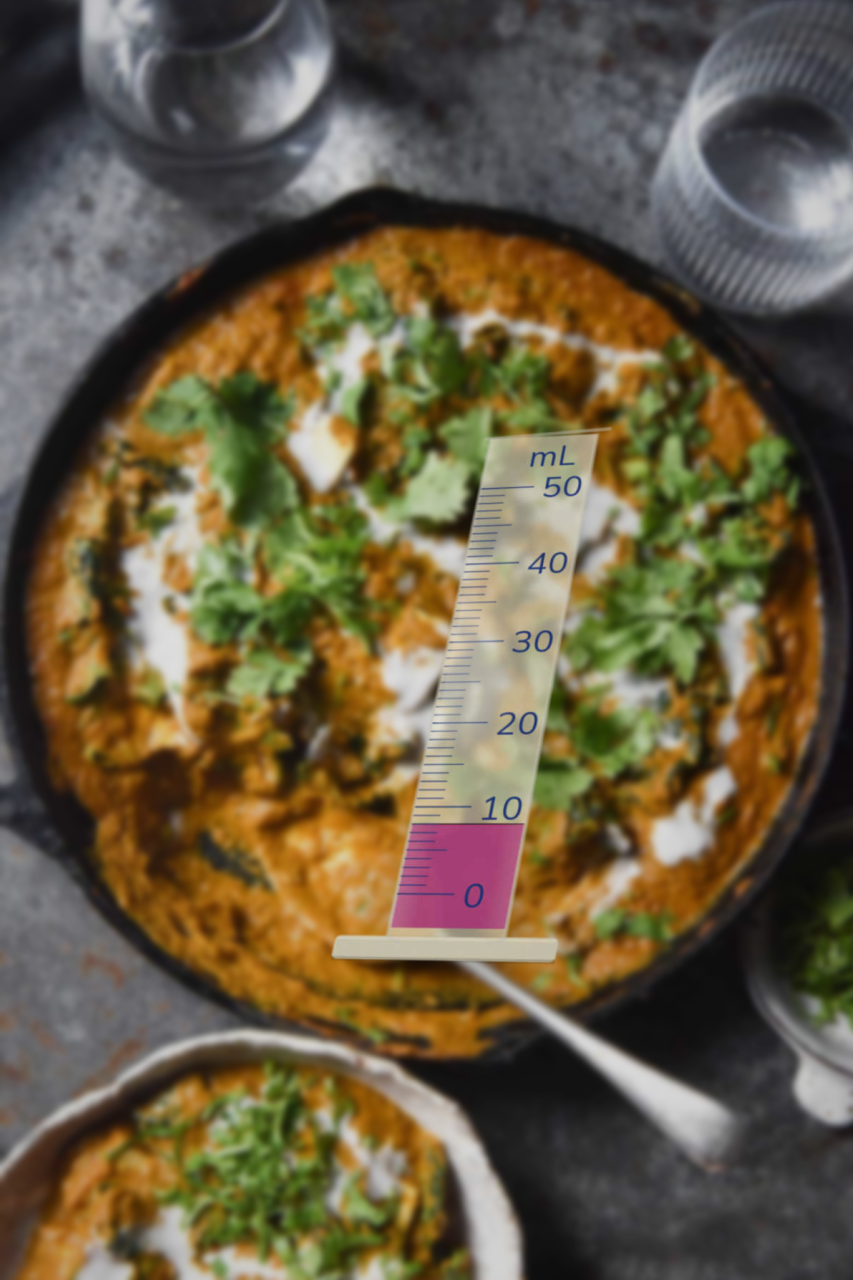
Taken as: 8 mL
